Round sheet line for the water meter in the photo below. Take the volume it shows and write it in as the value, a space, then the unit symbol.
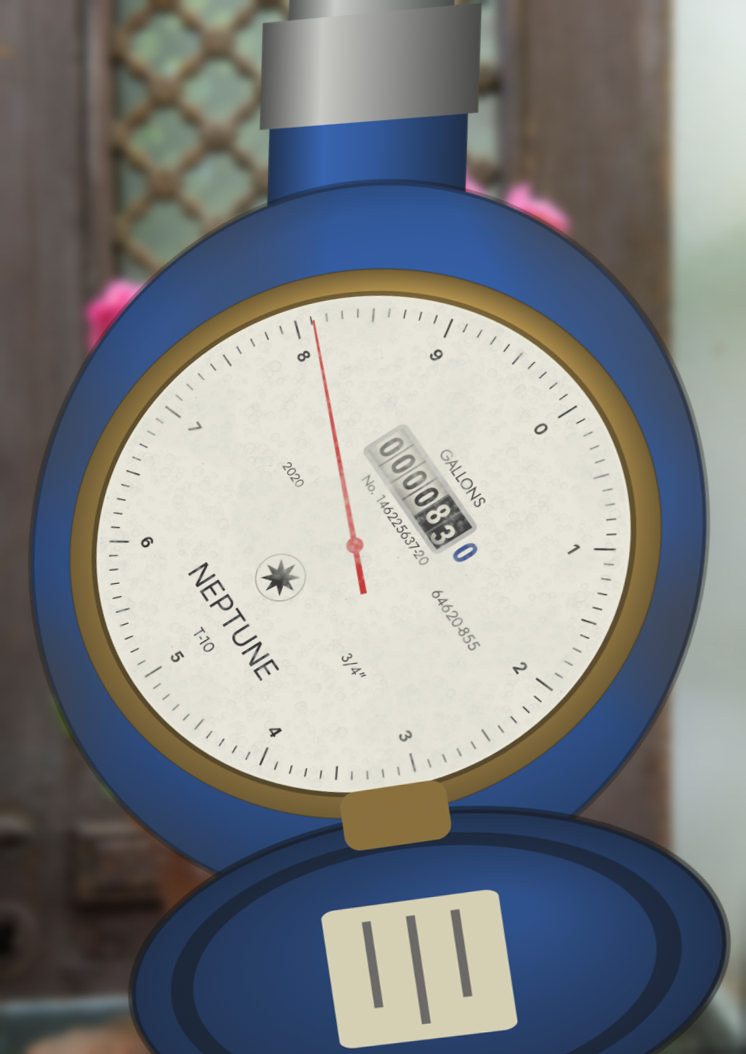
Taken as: 828.1 gal
